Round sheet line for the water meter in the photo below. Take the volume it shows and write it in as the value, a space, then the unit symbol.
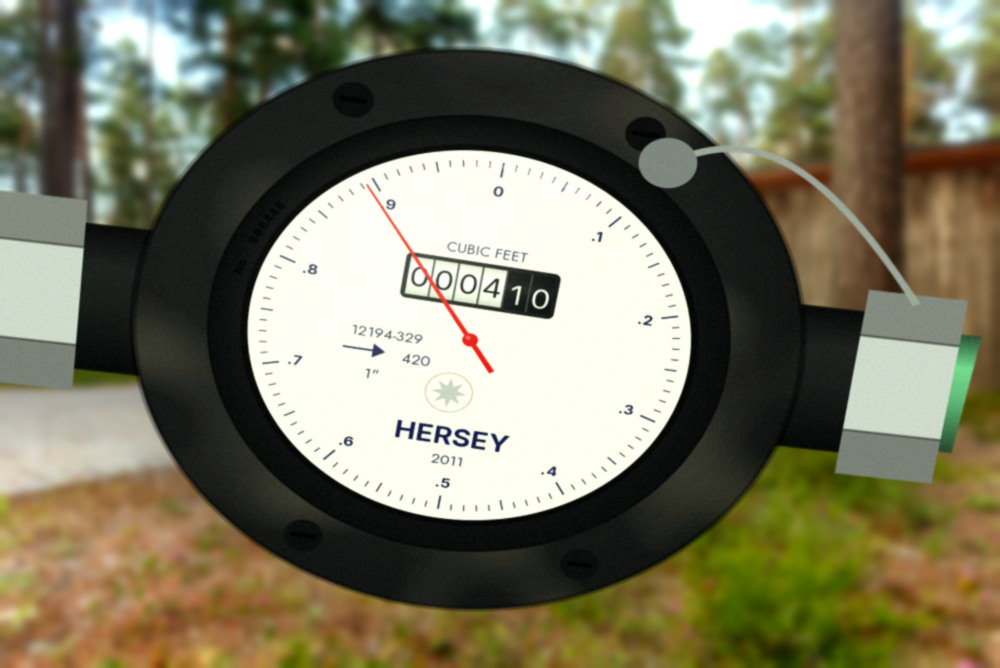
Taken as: 409.89 ft³
